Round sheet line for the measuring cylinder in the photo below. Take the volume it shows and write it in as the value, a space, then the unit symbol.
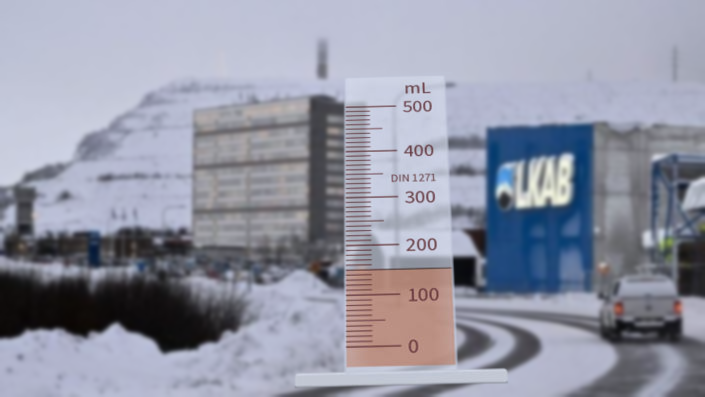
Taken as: 150 mL
